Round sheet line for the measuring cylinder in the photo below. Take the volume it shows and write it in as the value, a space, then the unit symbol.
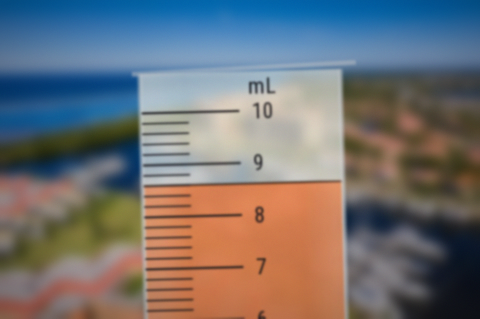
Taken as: 8.6 mL
